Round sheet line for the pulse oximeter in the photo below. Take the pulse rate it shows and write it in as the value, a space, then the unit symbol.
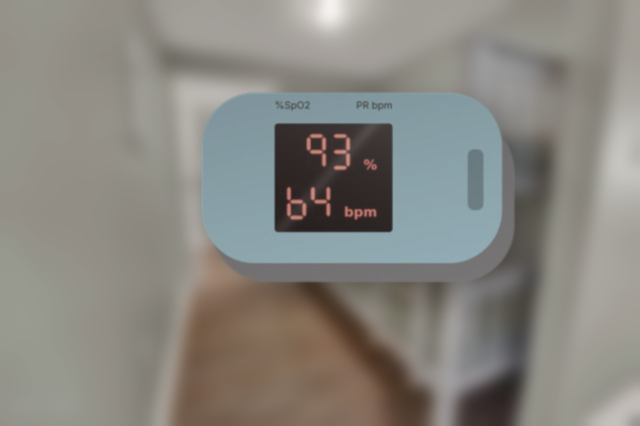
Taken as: 64 bpm
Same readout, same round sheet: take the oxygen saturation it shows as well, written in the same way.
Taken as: 93 %
